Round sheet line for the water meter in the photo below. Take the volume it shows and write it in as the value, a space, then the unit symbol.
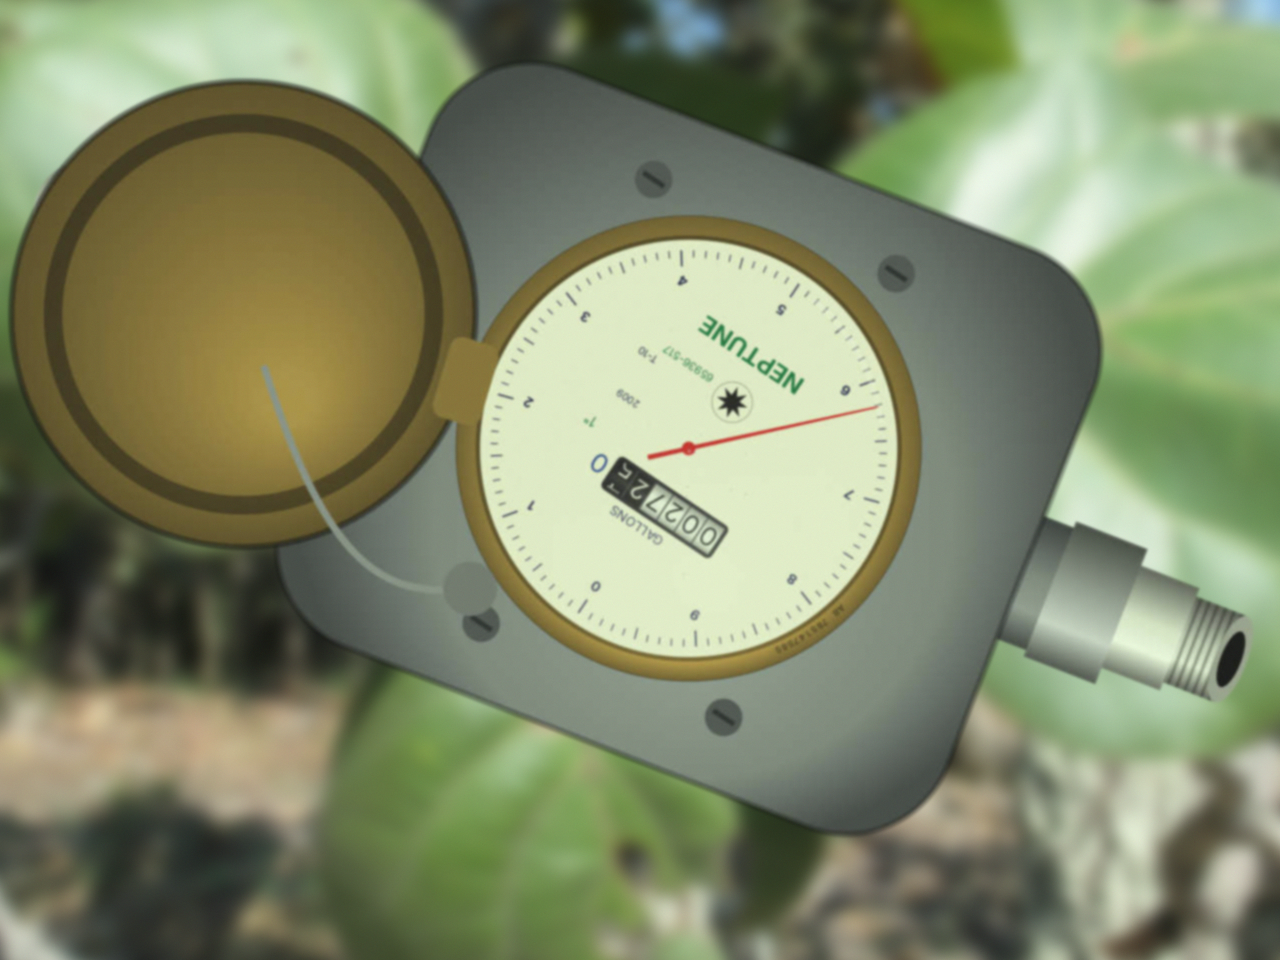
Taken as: 27246.2 gal
